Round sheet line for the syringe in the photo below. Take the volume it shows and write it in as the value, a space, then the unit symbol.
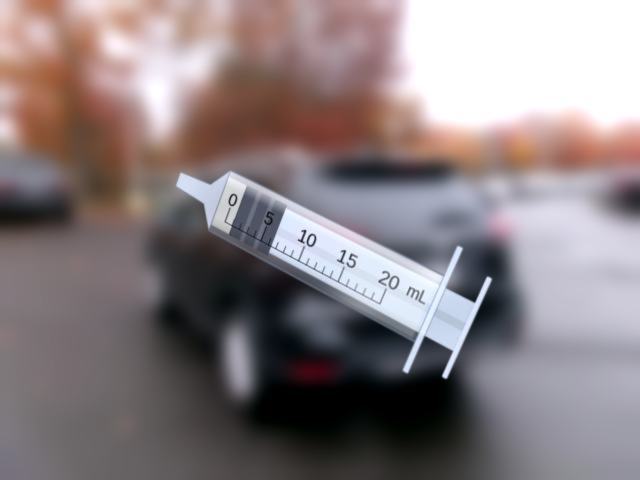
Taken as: 1 mL
